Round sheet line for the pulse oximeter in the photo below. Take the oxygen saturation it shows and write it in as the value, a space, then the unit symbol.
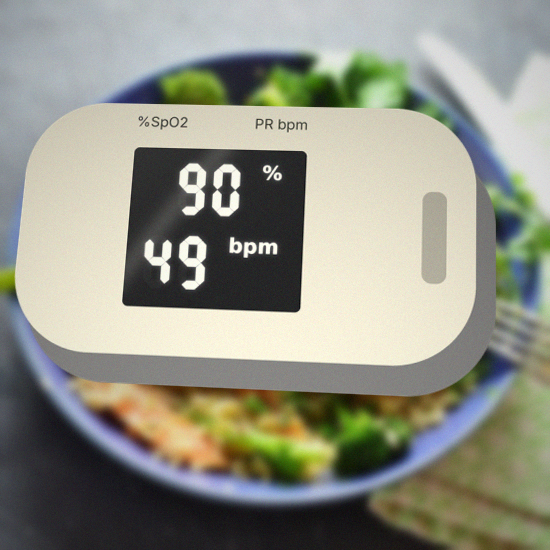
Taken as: 90 %
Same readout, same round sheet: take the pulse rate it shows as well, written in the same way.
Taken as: 49 bpm
